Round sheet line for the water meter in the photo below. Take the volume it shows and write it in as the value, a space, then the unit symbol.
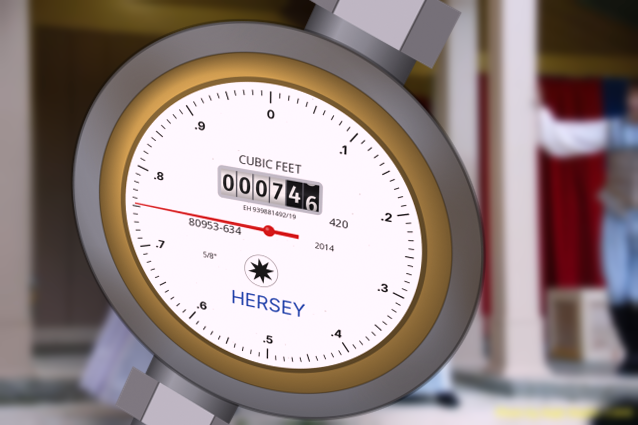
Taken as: 745.75 ft³
